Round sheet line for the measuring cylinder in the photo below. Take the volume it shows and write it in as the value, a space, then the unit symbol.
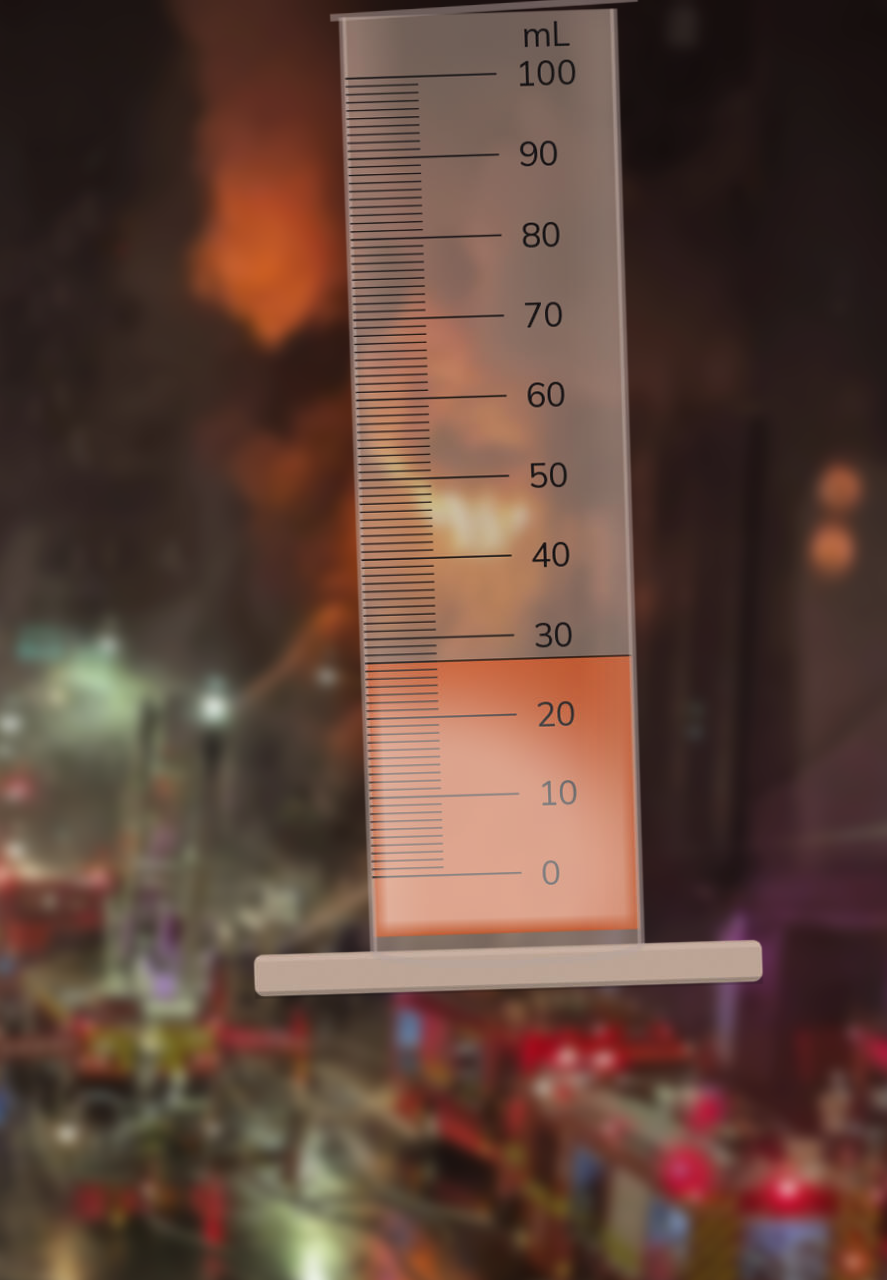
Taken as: 27 mL
